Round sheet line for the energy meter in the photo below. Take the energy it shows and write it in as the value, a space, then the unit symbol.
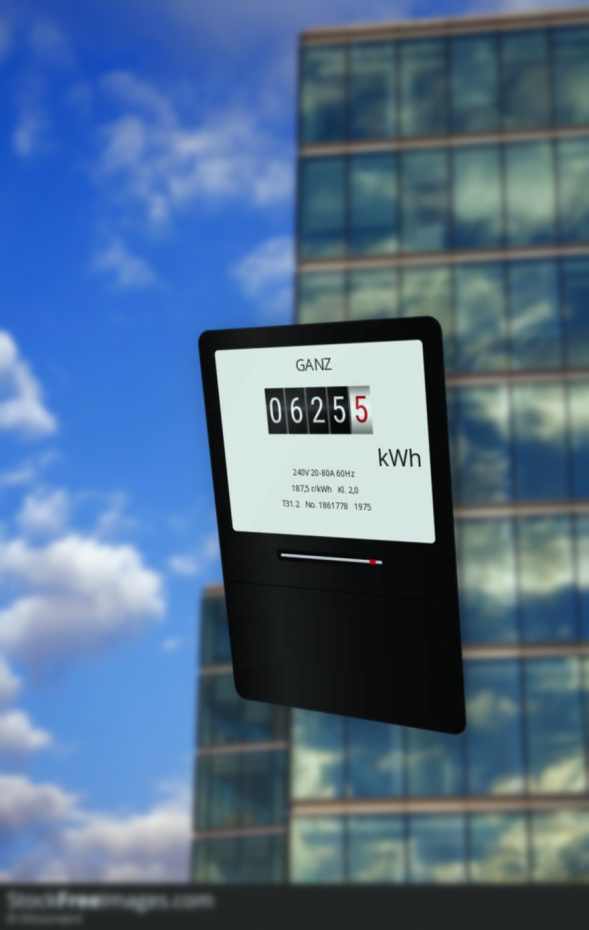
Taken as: 625.5 kWh
